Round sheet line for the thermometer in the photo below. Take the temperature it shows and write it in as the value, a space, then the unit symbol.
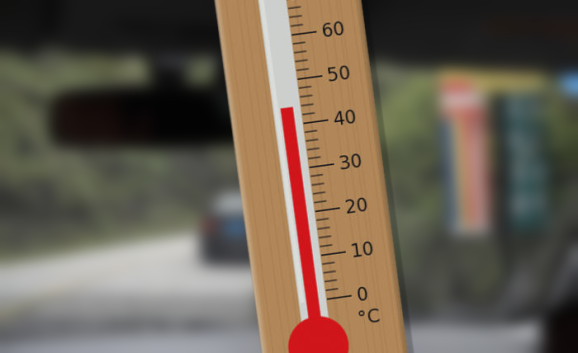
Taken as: 44 °C
